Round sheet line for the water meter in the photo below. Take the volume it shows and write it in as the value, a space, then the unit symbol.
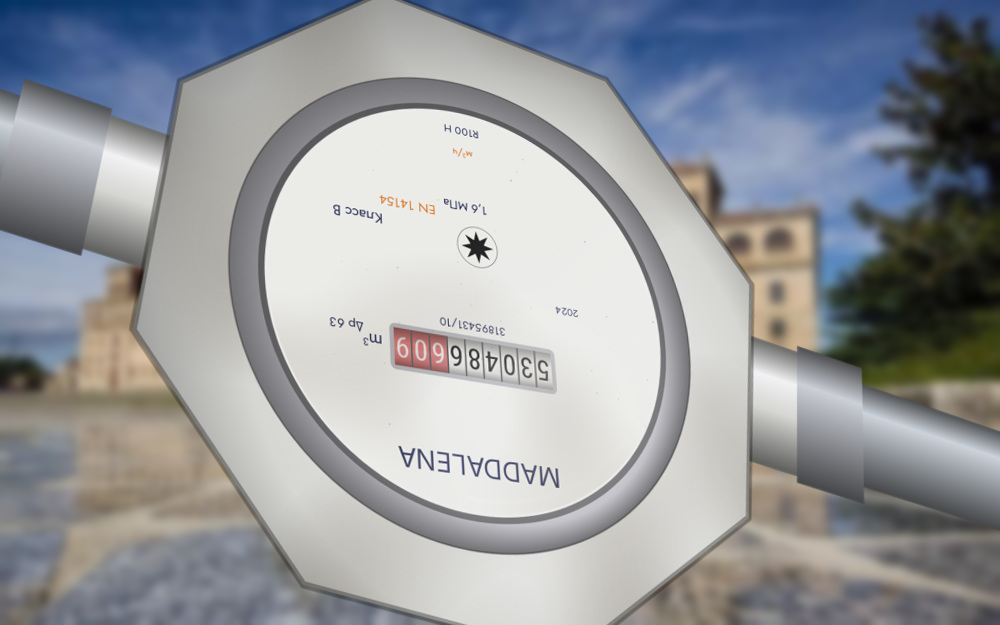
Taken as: 530486.609 m³
